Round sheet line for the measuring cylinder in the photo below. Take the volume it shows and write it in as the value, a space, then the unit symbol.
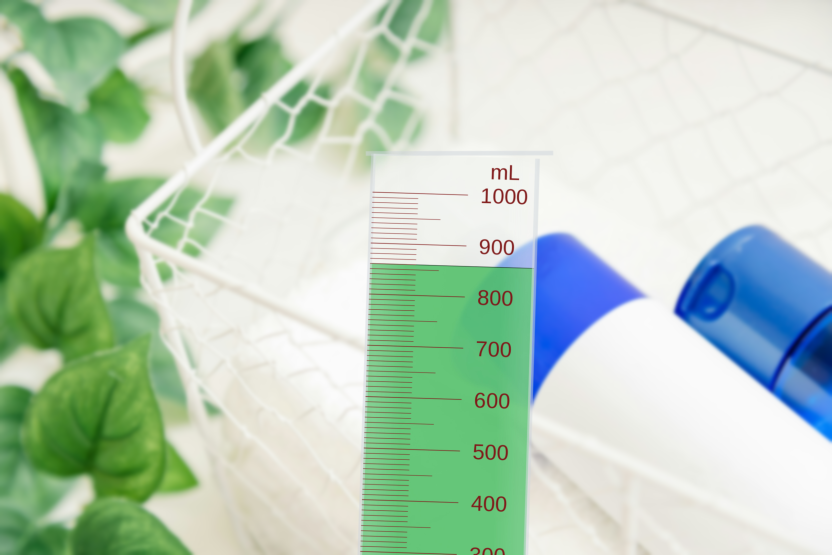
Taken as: 860 mL
